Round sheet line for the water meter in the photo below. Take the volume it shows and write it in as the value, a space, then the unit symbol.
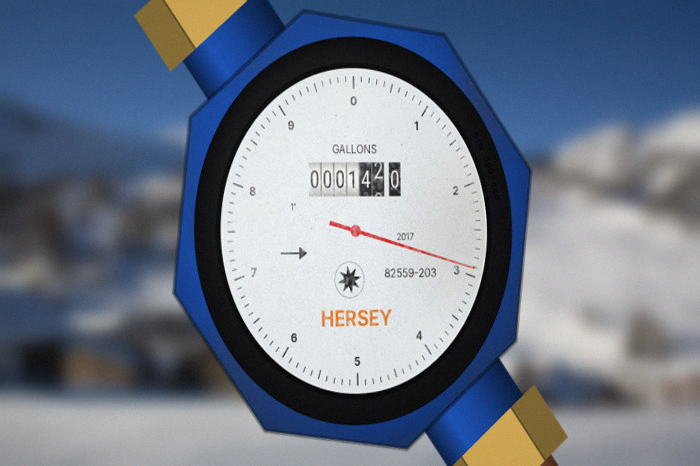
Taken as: 1422.9 gal
